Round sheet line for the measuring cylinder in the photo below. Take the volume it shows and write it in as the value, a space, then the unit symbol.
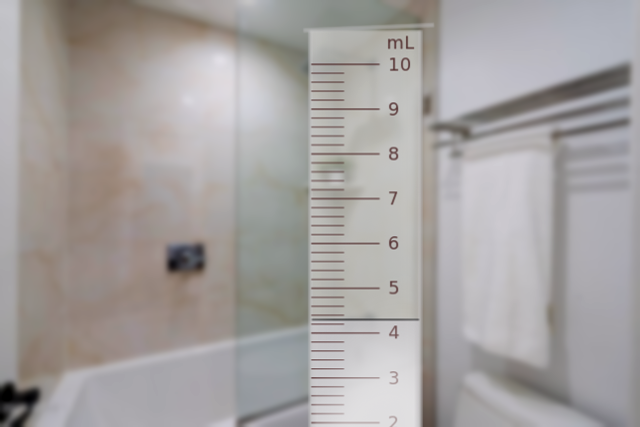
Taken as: 4.3 mL
